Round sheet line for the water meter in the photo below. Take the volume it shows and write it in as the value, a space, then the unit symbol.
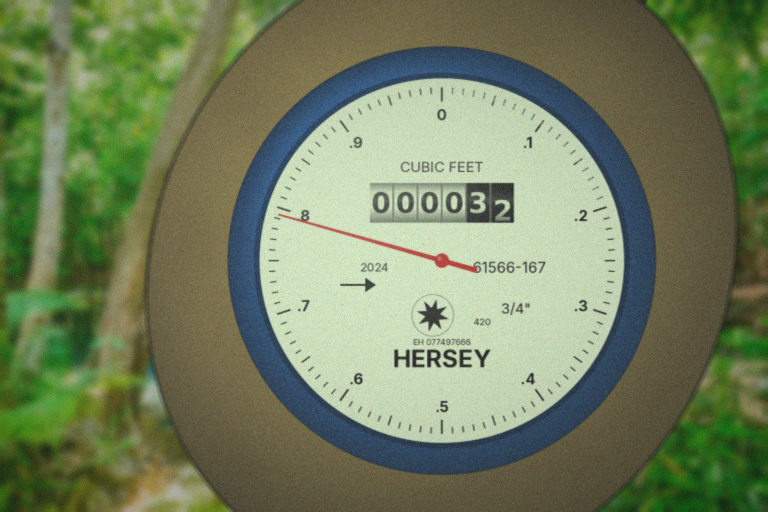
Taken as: 31.79 ft³
